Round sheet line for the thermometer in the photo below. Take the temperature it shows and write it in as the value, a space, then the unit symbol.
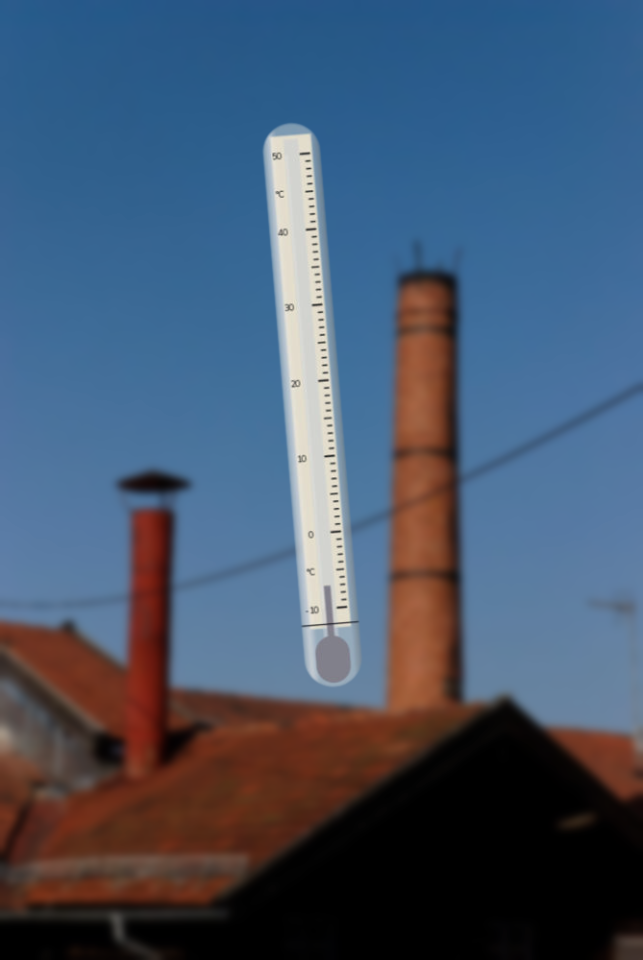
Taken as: -7 °C
